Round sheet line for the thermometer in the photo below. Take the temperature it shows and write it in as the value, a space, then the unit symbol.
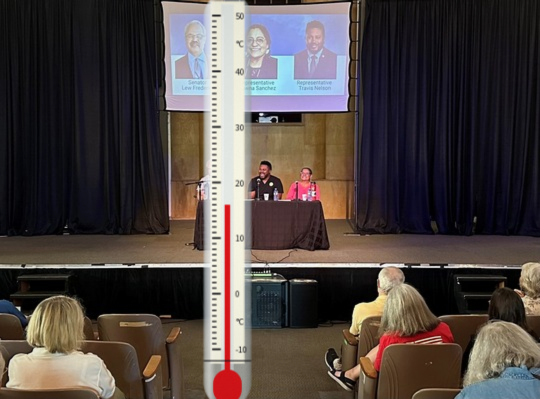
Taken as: 16 °C
